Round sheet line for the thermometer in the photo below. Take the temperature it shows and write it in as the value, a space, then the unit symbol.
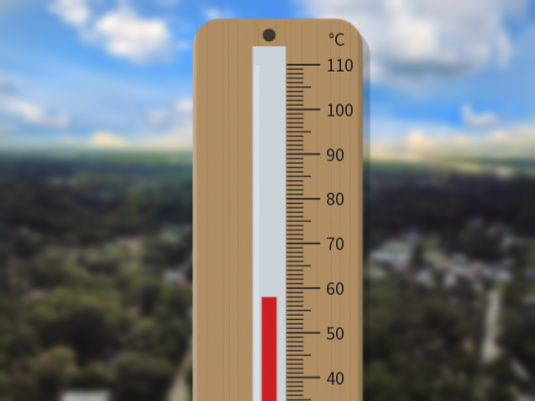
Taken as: 58 °C
